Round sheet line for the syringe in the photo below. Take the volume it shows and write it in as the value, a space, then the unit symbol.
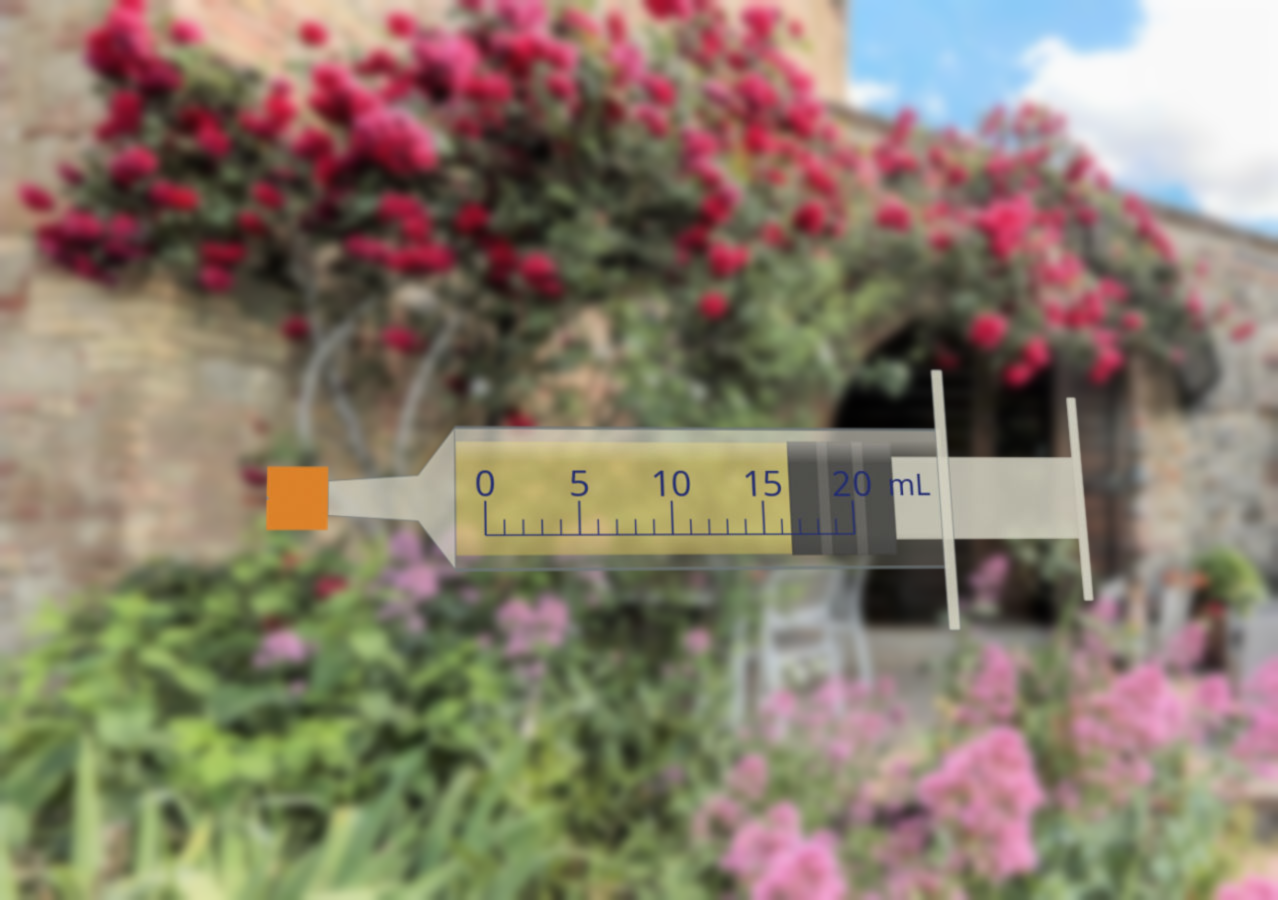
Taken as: 16.5 mL
